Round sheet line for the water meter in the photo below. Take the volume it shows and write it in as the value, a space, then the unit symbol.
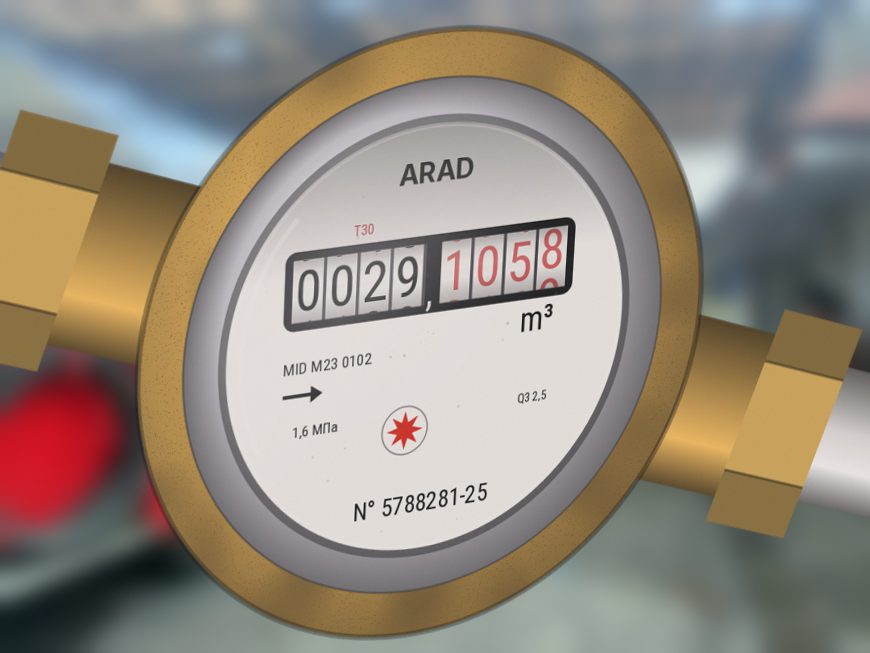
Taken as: 29.1058 m³
